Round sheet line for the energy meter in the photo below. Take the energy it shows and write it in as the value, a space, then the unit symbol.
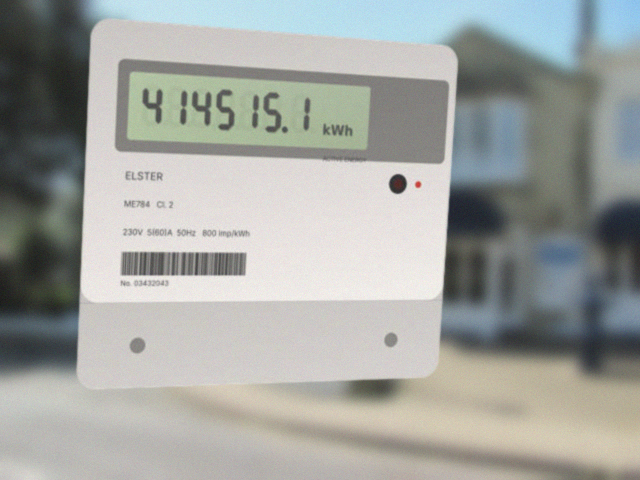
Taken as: 414515.1 kWh
